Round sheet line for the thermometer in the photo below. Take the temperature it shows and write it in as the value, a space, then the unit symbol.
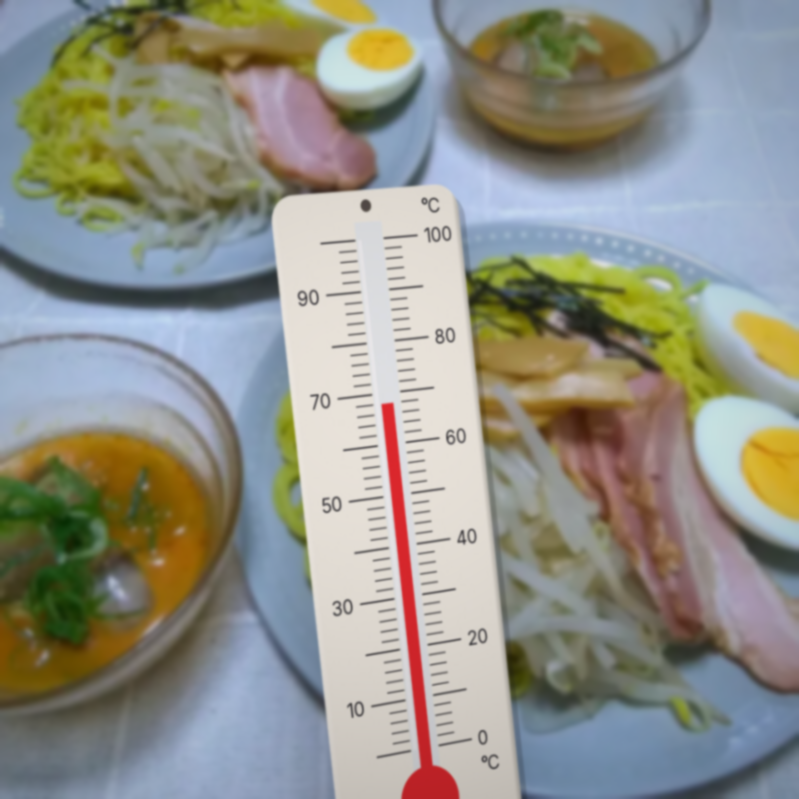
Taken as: 68 °C
